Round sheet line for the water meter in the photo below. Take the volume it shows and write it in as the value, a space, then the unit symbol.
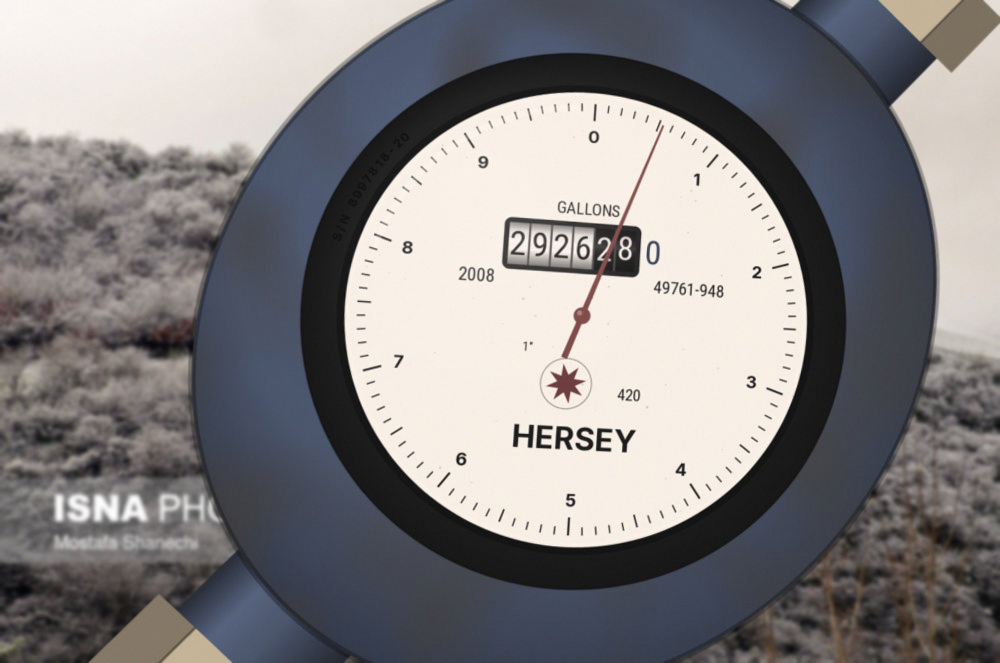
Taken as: 2926280.5 gal
